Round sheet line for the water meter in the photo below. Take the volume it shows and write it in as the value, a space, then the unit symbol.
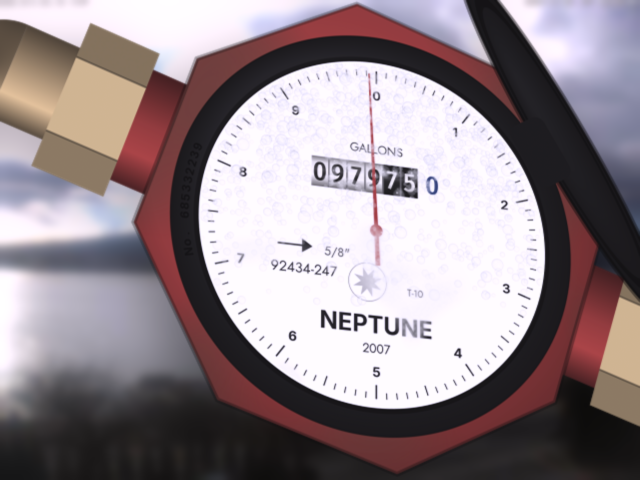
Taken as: 979749.9 gal
